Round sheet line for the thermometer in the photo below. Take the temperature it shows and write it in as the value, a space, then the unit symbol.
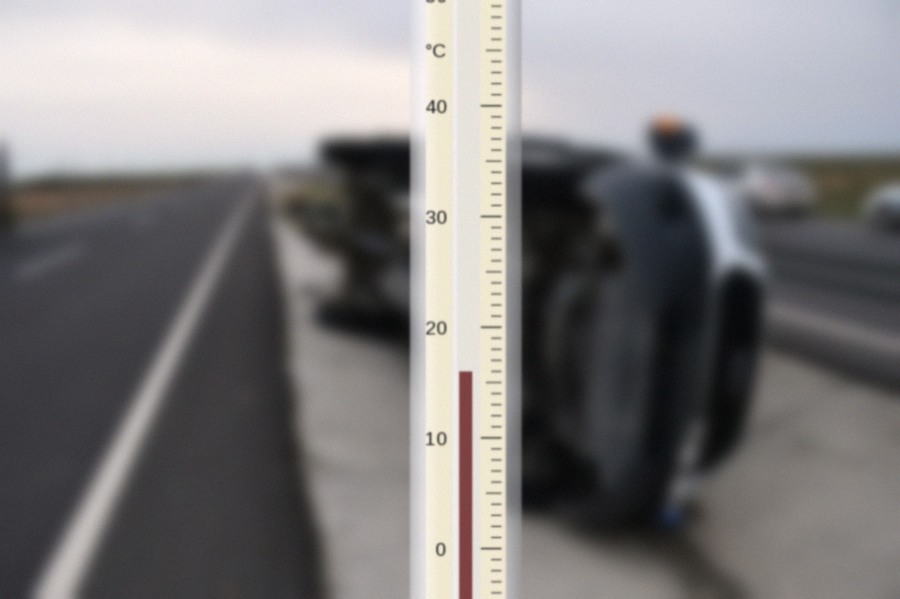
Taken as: 16 °C
